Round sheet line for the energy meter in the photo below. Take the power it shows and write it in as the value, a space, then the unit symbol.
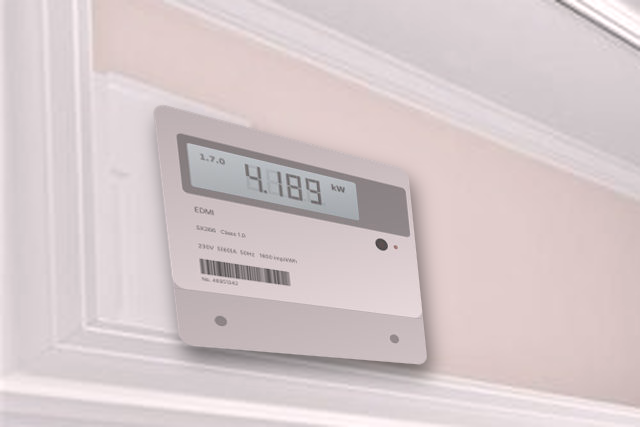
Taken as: 4.189 kW
